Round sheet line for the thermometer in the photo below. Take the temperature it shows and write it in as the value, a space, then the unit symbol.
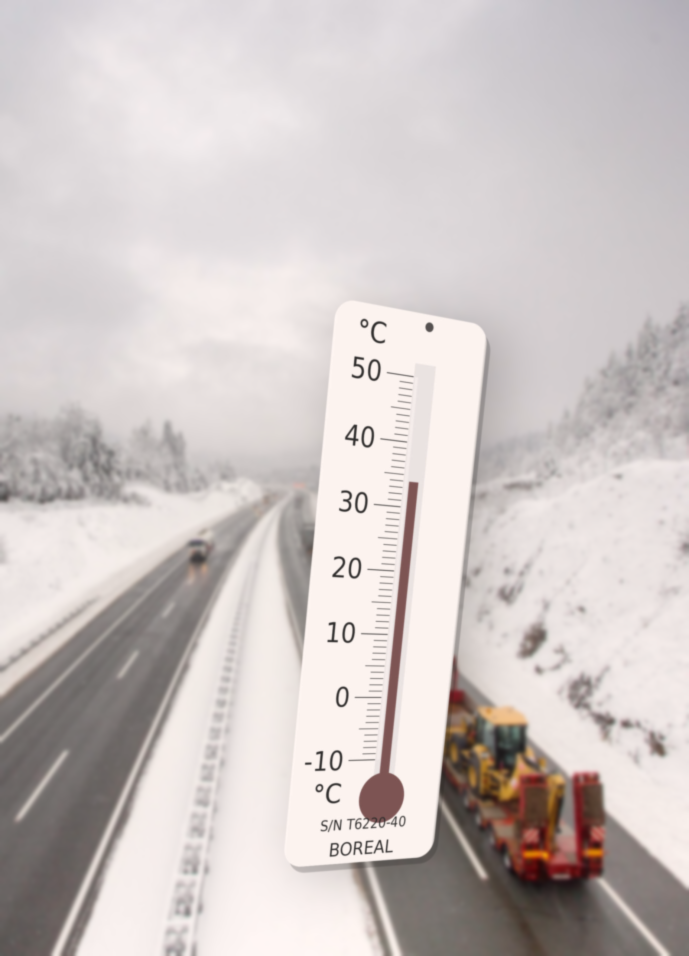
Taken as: 34 °C
